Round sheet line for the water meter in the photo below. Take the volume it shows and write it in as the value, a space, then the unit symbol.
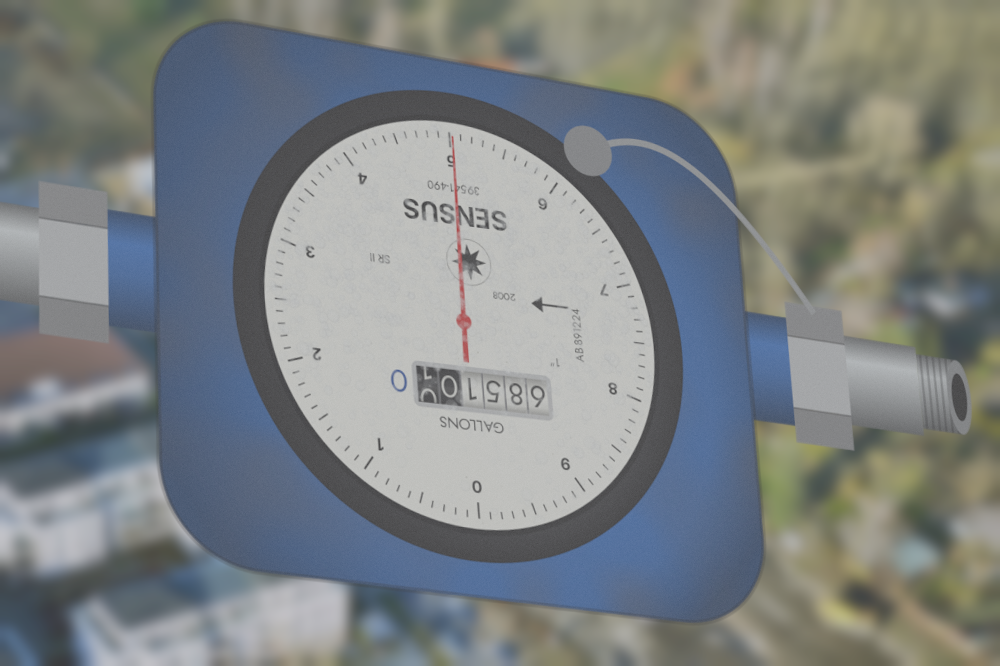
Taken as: 6851005.0 gal
